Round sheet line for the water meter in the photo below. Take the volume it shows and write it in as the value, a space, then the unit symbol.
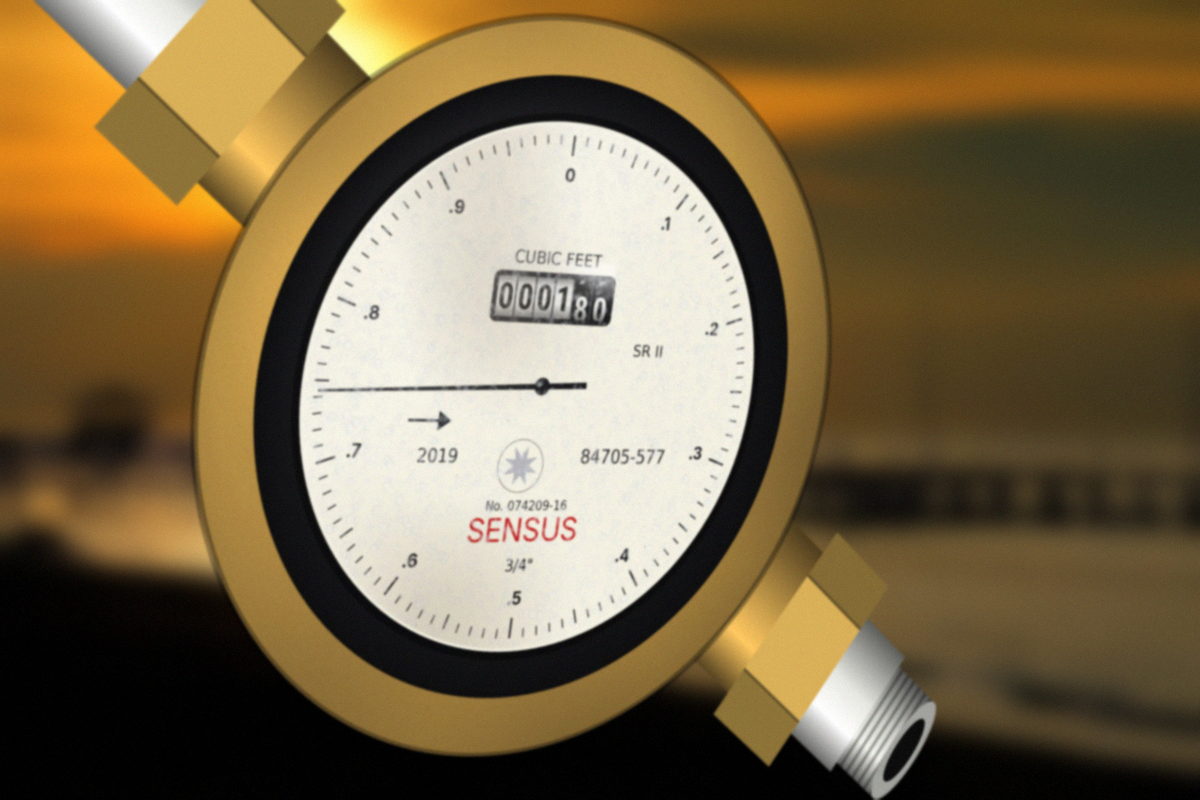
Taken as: 179.74 ft³
